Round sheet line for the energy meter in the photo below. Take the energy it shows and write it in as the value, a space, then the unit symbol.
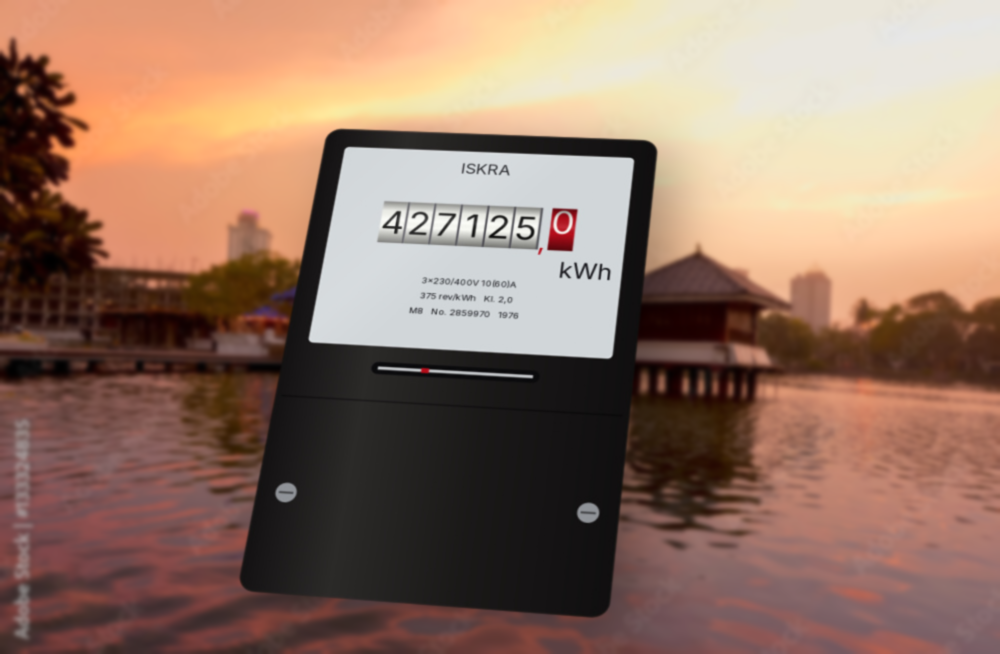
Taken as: 427125.0 kWh
